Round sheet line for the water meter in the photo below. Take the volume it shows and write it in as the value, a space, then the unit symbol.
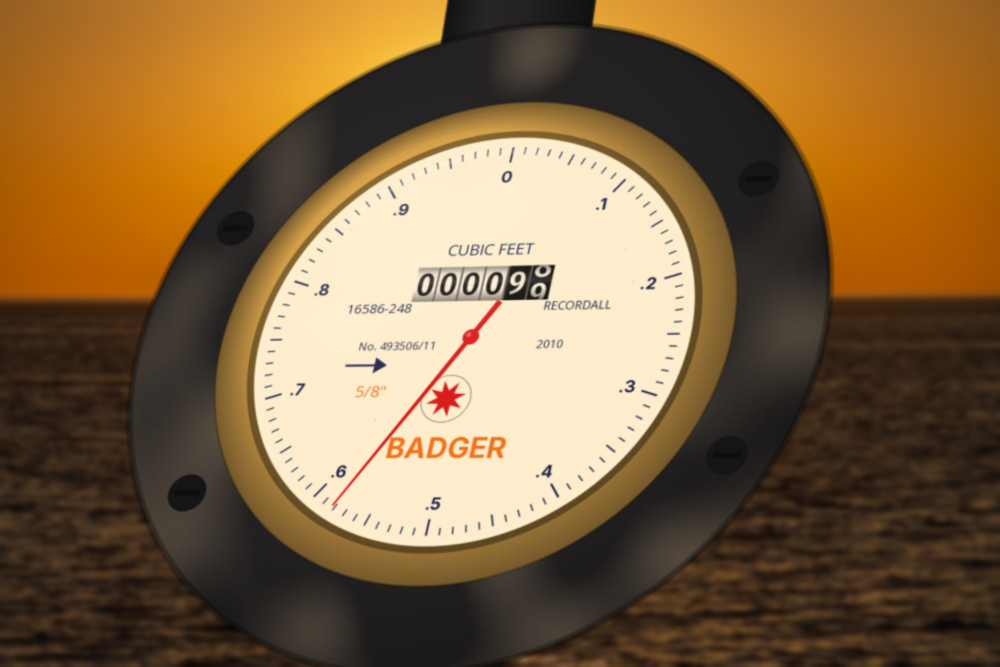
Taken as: 98.58 ft³
